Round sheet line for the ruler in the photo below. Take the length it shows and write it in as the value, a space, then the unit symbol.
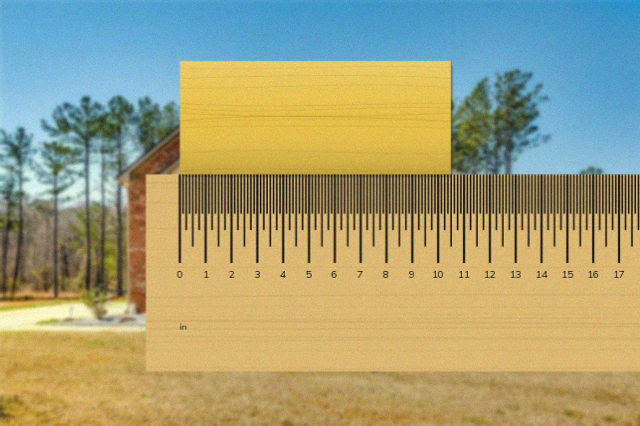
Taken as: 10.5 in
